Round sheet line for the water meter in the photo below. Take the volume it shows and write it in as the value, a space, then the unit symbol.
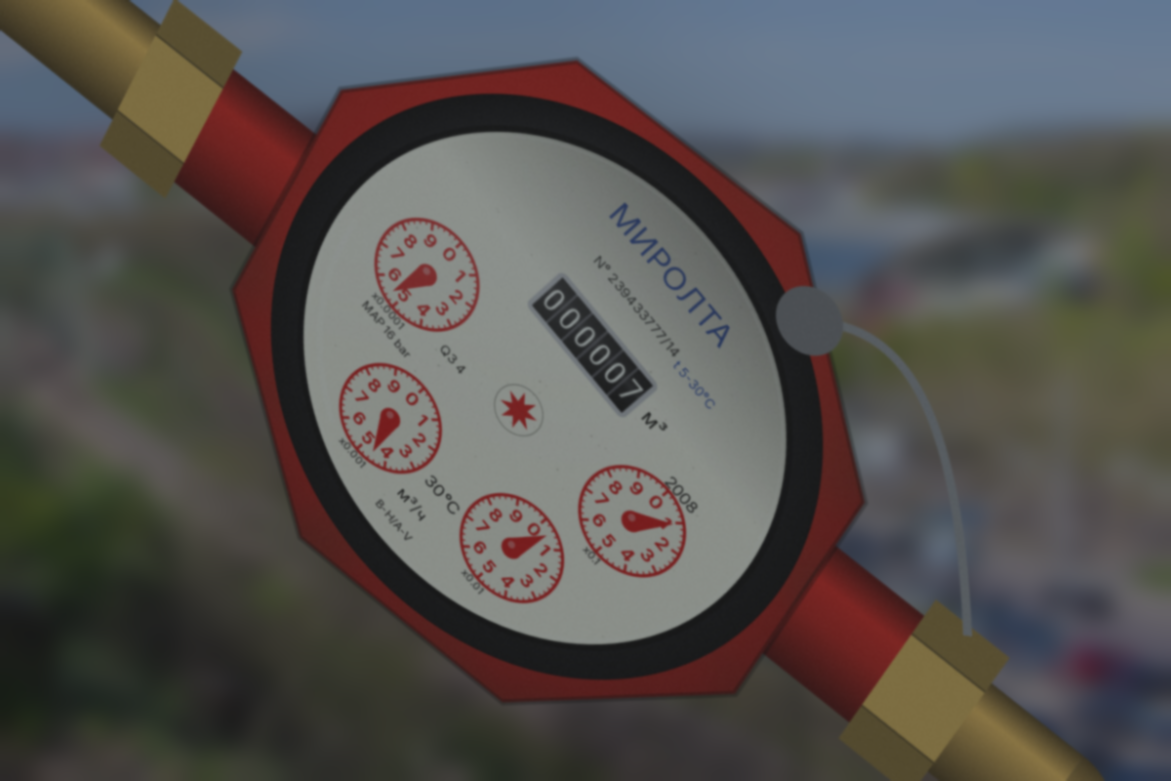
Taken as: 7.1045 m³
